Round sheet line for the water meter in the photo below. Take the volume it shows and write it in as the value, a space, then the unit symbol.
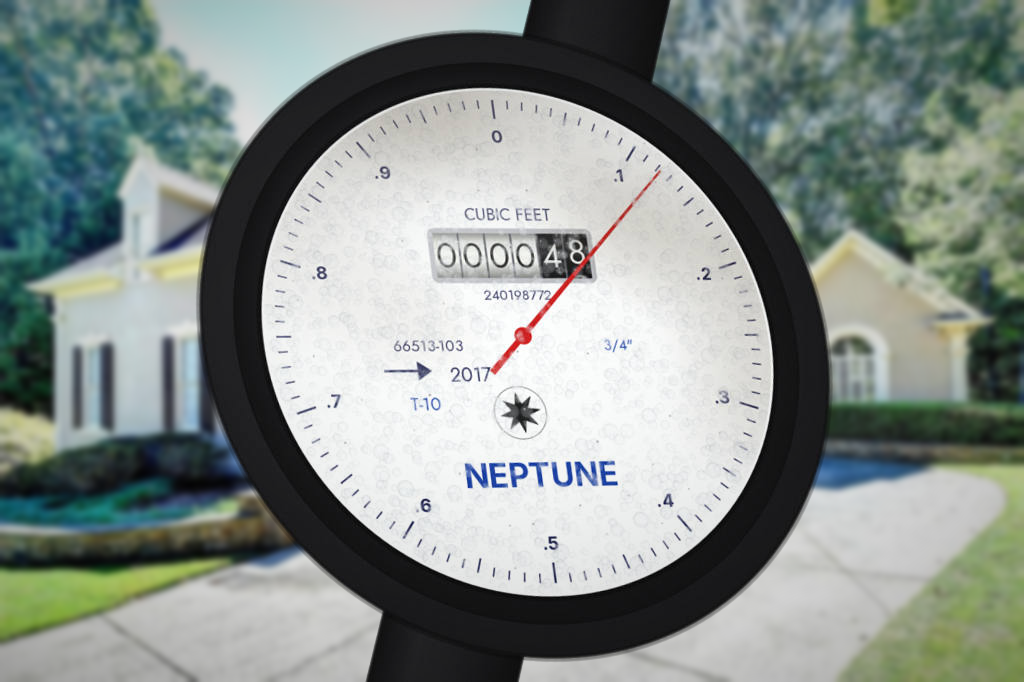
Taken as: 48.12 ft³
